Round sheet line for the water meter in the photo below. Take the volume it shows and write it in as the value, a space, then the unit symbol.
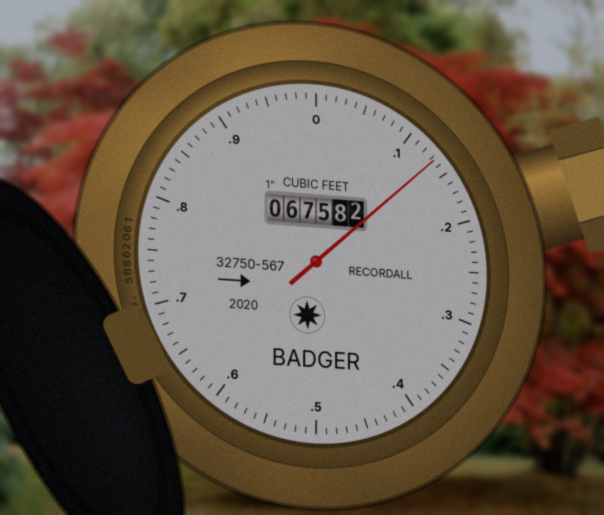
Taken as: 67582.13 ft³
